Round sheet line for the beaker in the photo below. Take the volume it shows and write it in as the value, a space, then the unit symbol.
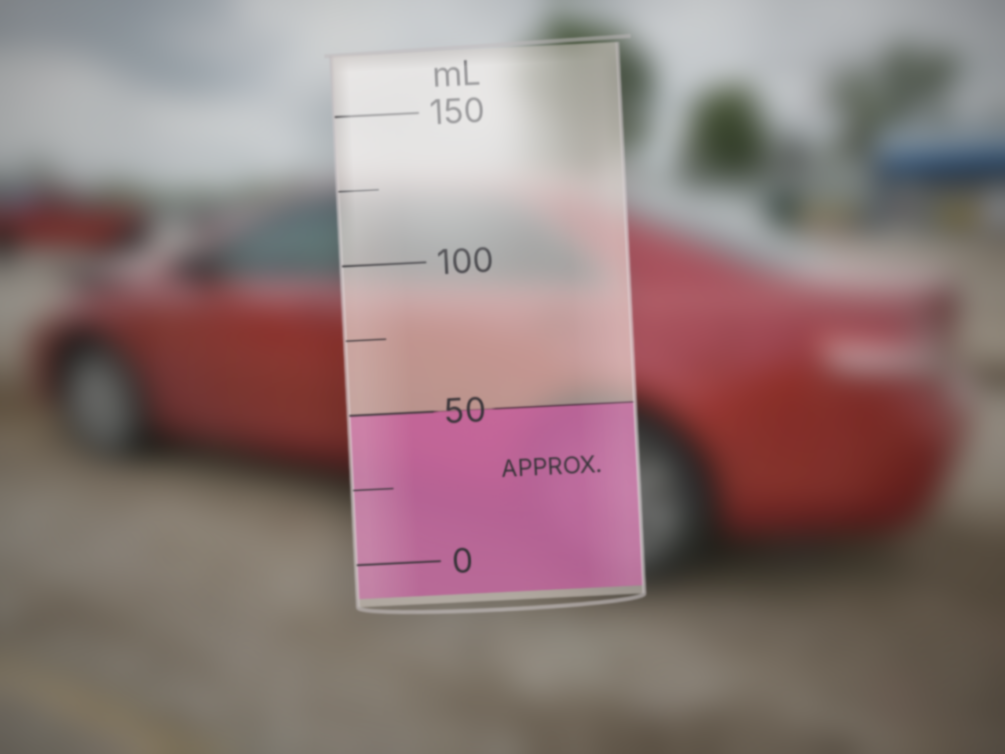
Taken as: 50 mL
